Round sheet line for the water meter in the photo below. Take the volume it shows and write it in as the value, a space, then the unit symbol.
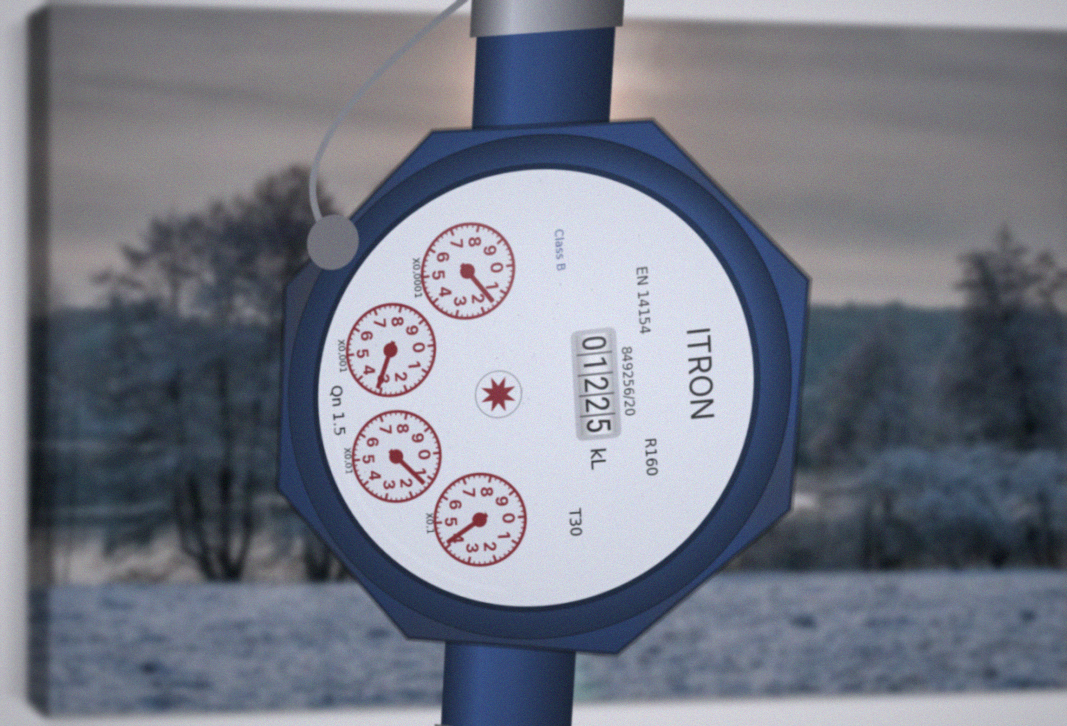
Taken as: 1225.4131 kL
